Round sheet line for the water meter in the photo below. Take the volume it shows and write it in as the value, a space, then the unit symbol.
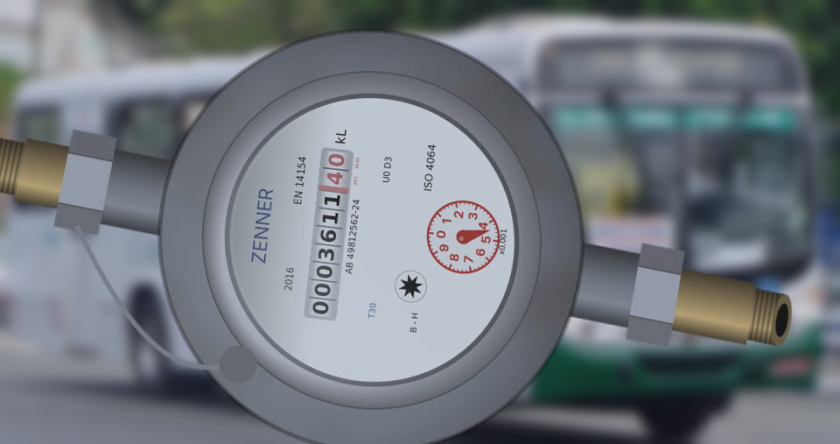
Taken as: 3611.404 kL
